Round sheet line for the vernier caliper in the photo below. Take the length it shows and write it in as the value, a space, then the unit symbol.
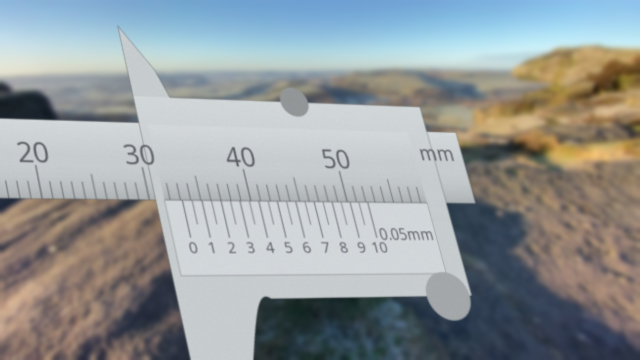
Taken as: 33.2 mm
